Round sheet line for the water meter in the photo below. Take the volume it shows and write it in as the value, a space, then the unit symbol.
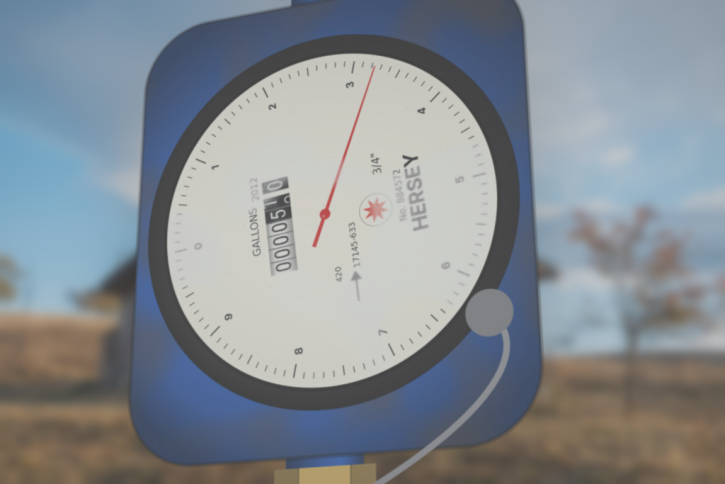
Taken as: 513.2 gal
